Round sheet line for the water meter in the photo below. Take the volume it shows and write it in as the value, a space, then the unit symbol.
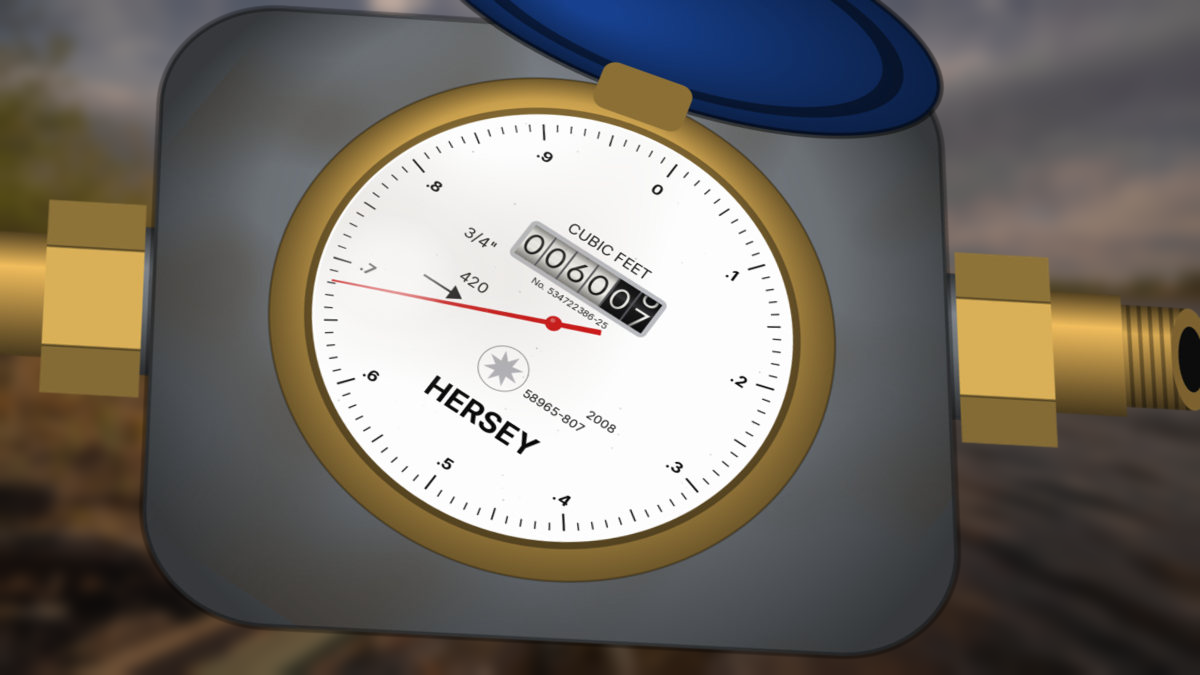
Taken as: 6006.68 ft³
